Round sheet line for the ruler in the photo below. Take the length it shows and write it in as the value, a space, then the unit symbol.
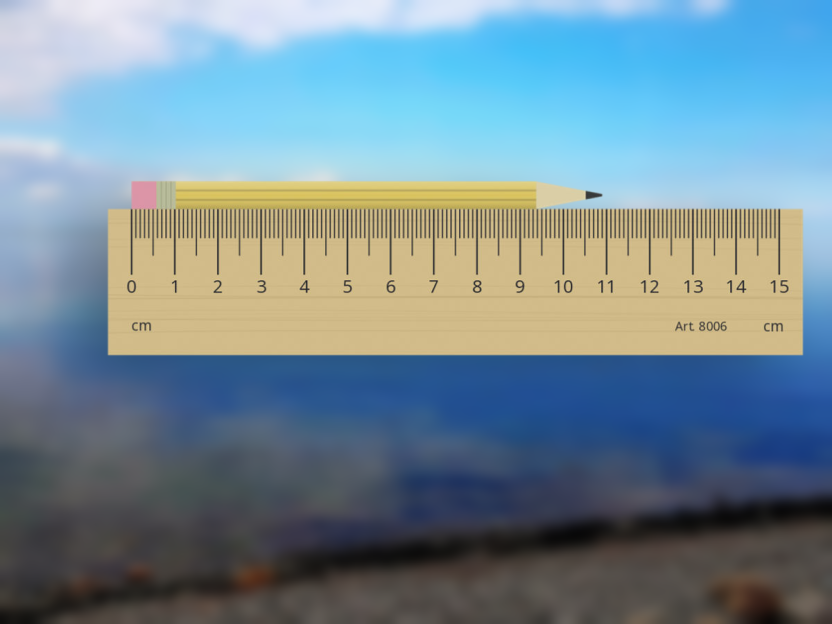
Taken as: 10.9 cm
